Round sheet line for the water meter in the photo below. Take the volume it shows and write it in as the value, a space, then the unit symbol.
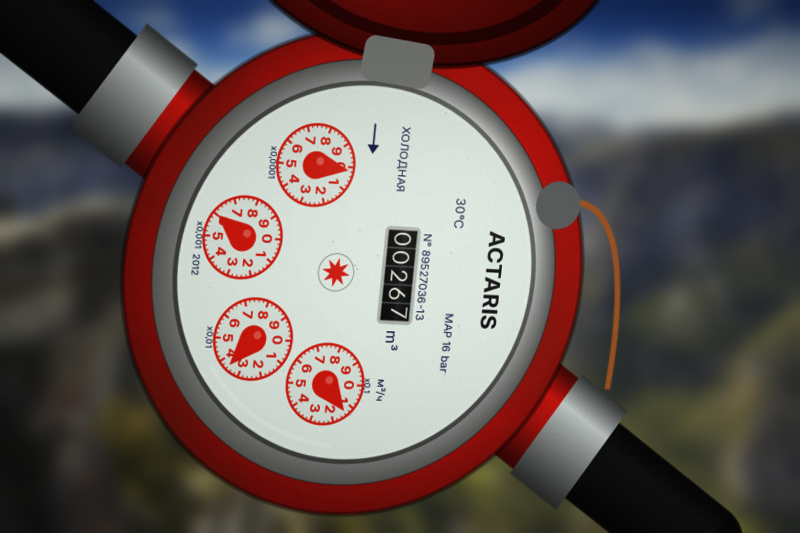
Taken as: 267.1360 m³
